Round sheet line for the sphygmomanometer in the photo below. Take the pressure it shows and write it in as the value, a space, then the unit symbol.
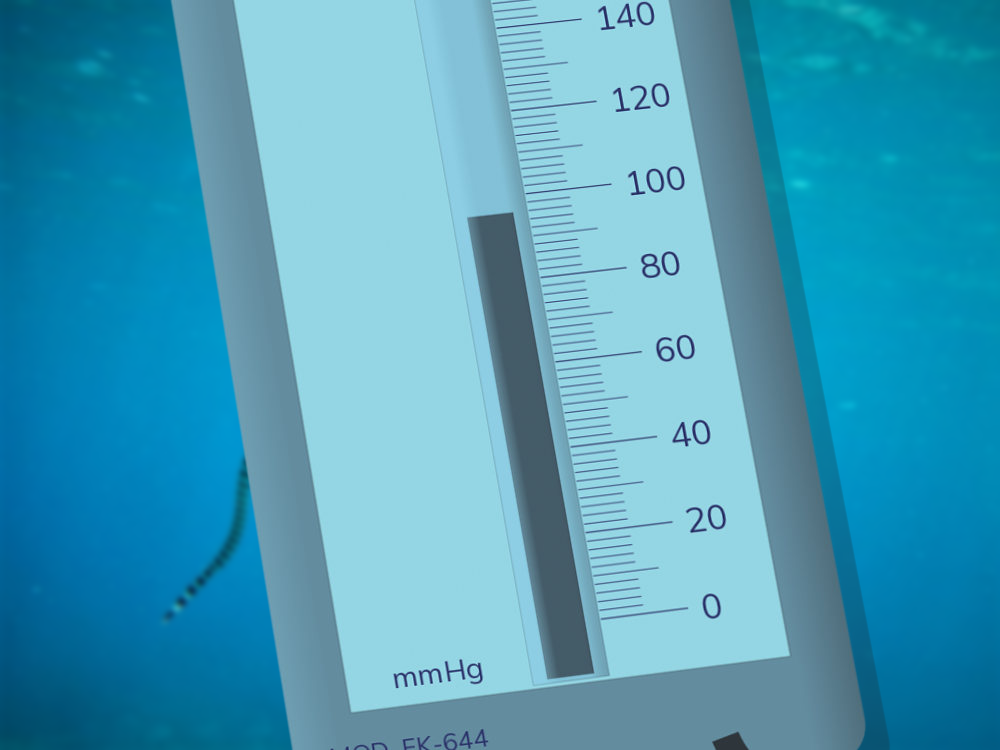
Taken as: 96 mmHg
